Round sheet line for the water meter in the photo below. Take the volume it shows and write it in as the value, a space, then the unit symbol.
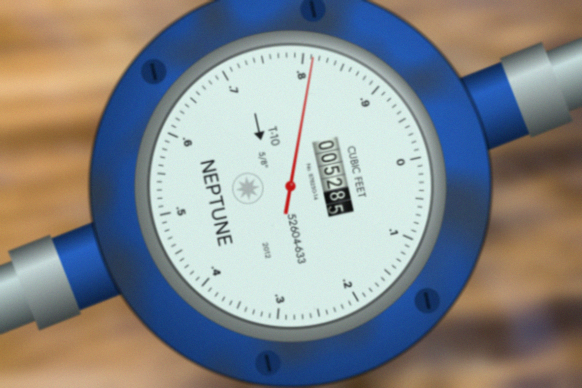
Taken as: 5284.81 ft³
